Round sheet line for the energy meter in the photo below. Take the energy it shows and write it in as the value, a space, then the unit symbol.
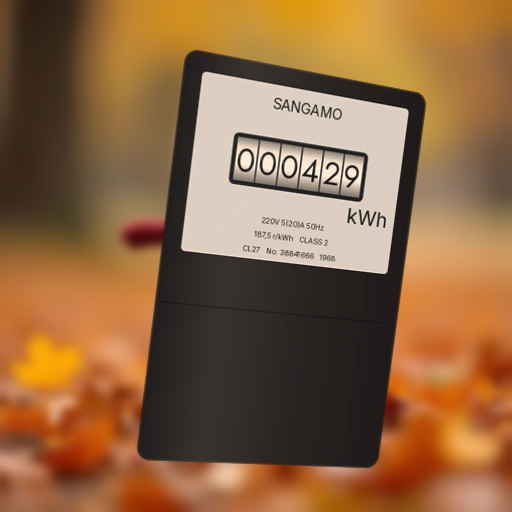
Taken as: 429 kWh
